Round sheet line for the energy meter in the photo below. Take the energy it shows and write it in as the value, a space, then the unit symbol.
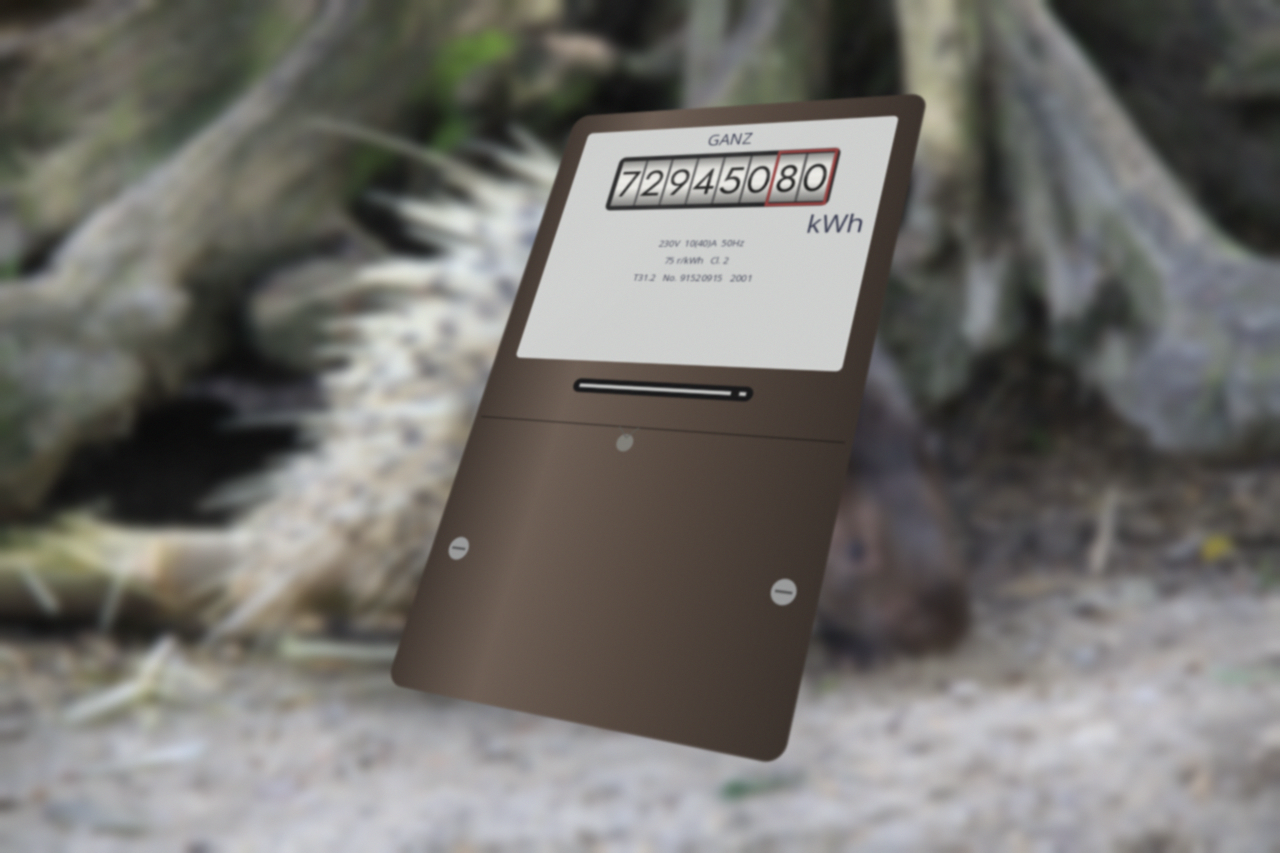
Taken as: 729450.80 kWh
